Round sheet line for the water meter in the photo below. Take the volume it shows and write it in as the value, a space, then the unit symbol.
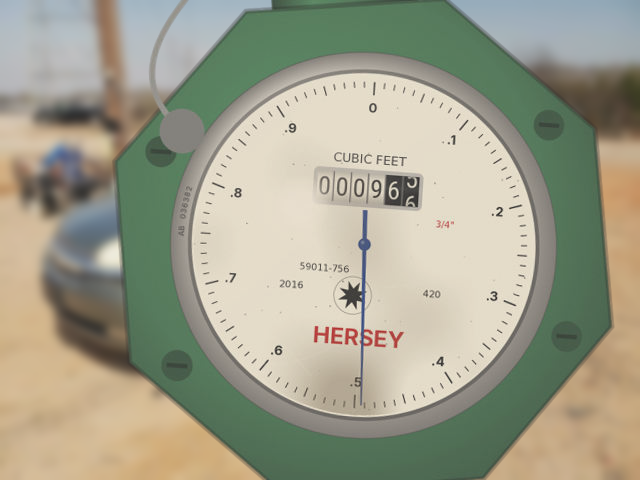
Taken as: 965.49 ft³
